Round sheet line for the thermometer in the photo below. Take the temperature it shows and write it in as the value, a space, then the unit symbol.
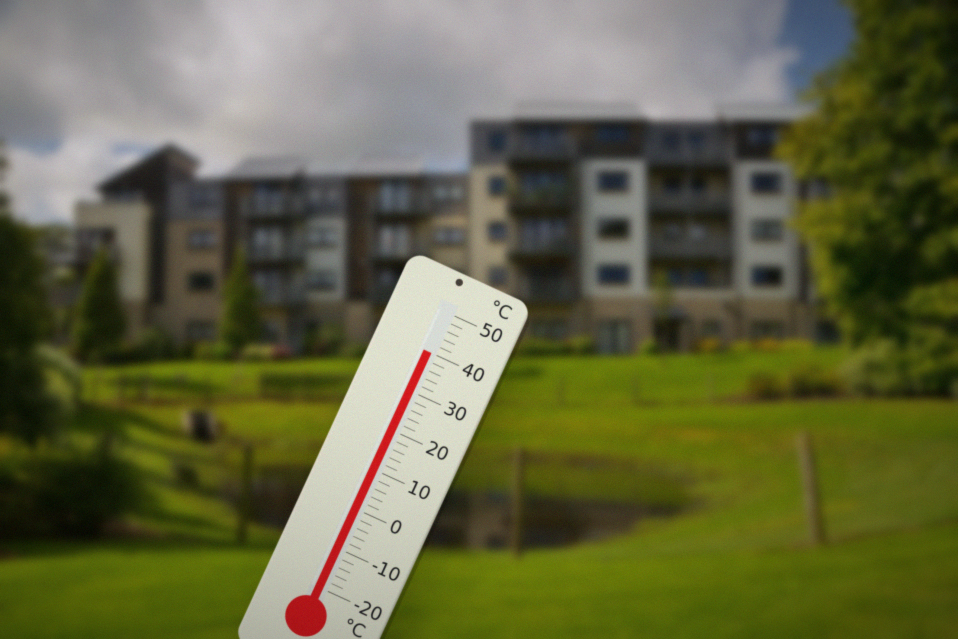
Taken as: 40 °C
